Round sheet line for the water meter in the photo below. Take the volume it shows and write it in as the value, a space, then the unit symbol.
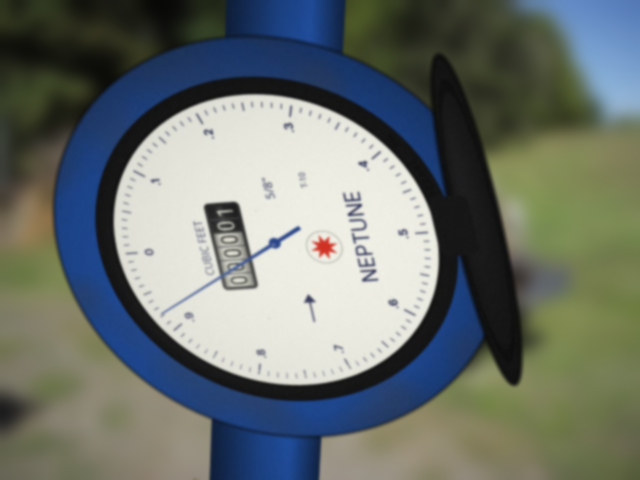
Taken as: 0.92 ft³
